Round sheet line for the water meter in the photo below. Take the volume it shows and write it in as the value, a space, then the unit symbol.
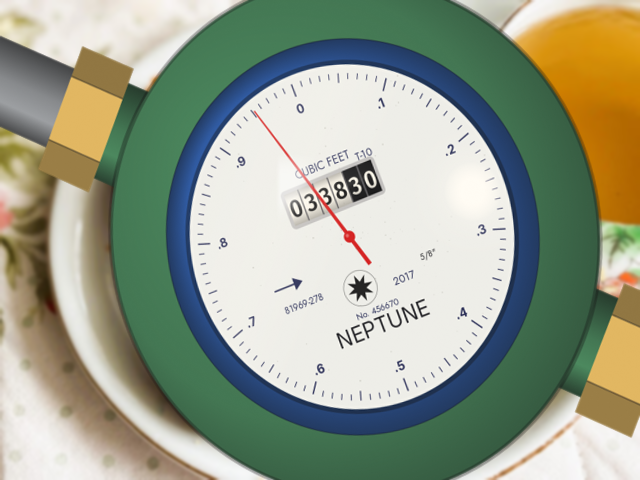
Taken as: 33829.95 ft³
